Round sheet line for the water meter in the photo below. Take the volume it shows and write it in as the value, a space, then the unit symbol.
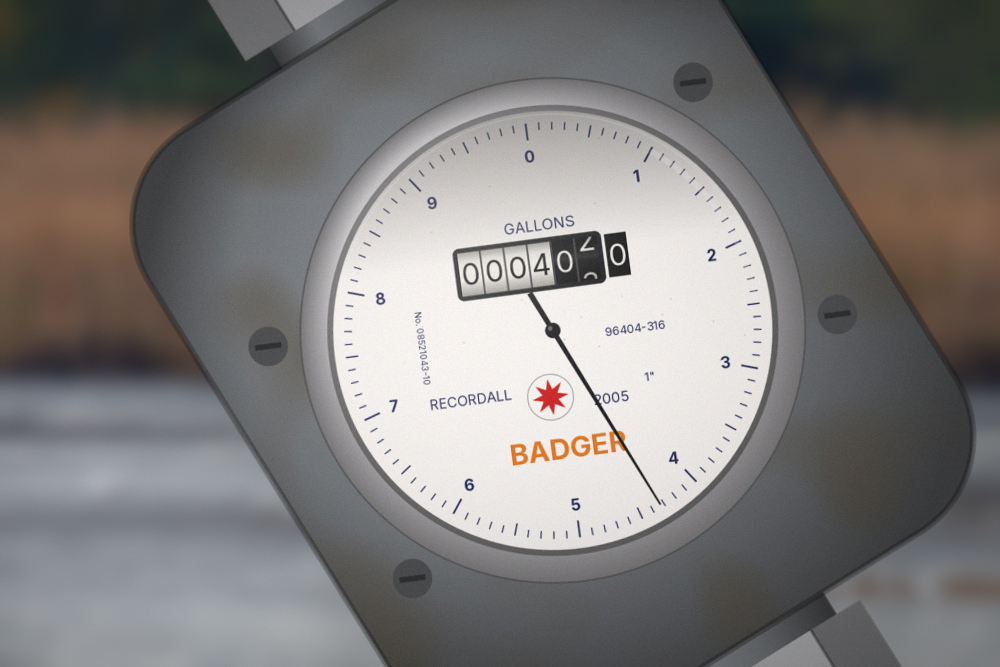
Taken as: 4024.3 gal
